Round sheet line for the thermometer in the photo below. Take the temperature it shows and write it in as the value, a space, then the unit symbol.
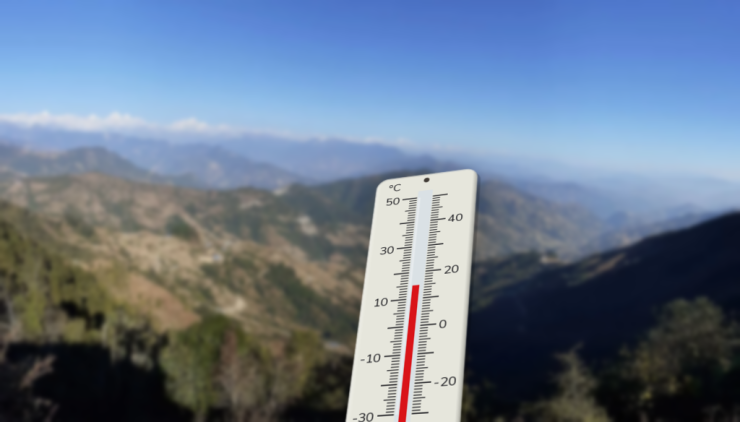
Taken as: 15 °C
